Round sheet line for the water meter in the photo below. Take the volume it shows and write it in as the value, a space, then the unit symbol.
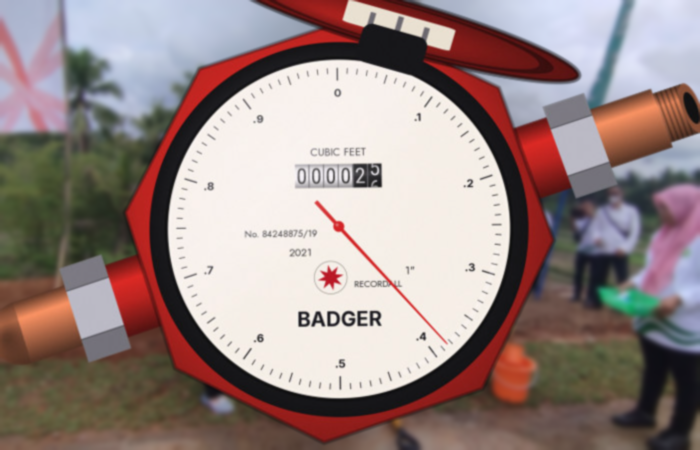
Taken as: 25.38 ft³
